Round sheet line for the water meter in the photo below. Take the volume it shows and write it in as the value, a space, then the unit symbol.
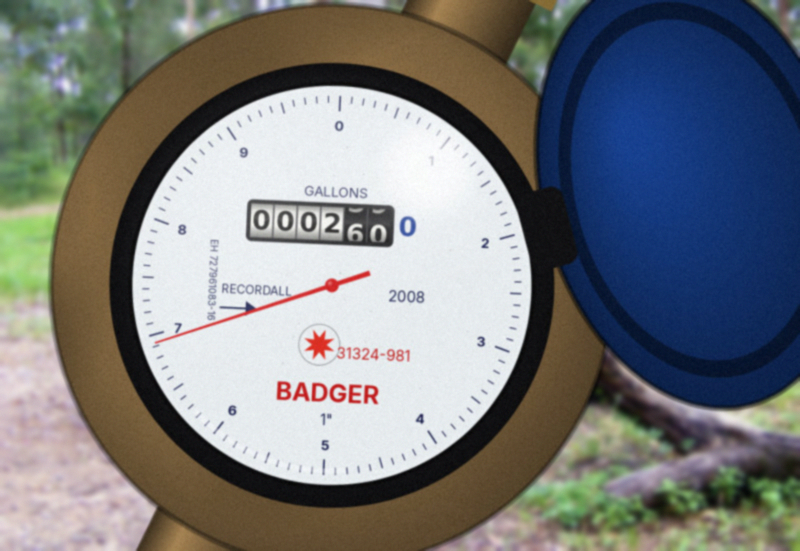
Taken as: 2596.9 gal
